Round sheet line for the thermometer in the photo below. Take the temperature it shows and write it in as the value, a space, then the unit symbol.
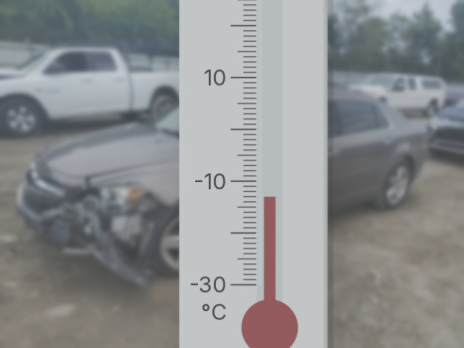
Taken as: -13 °C
